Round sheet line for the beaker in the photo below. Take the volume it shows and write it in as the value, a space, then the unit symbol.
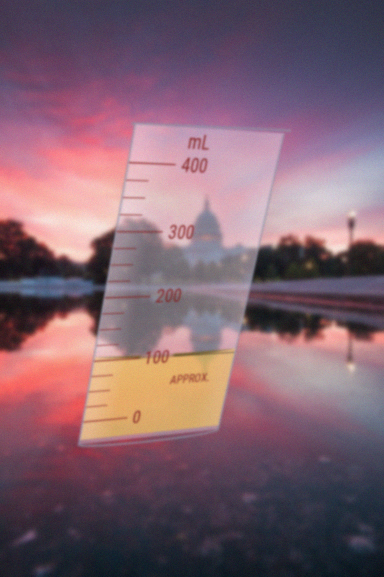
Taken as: 100 mL
